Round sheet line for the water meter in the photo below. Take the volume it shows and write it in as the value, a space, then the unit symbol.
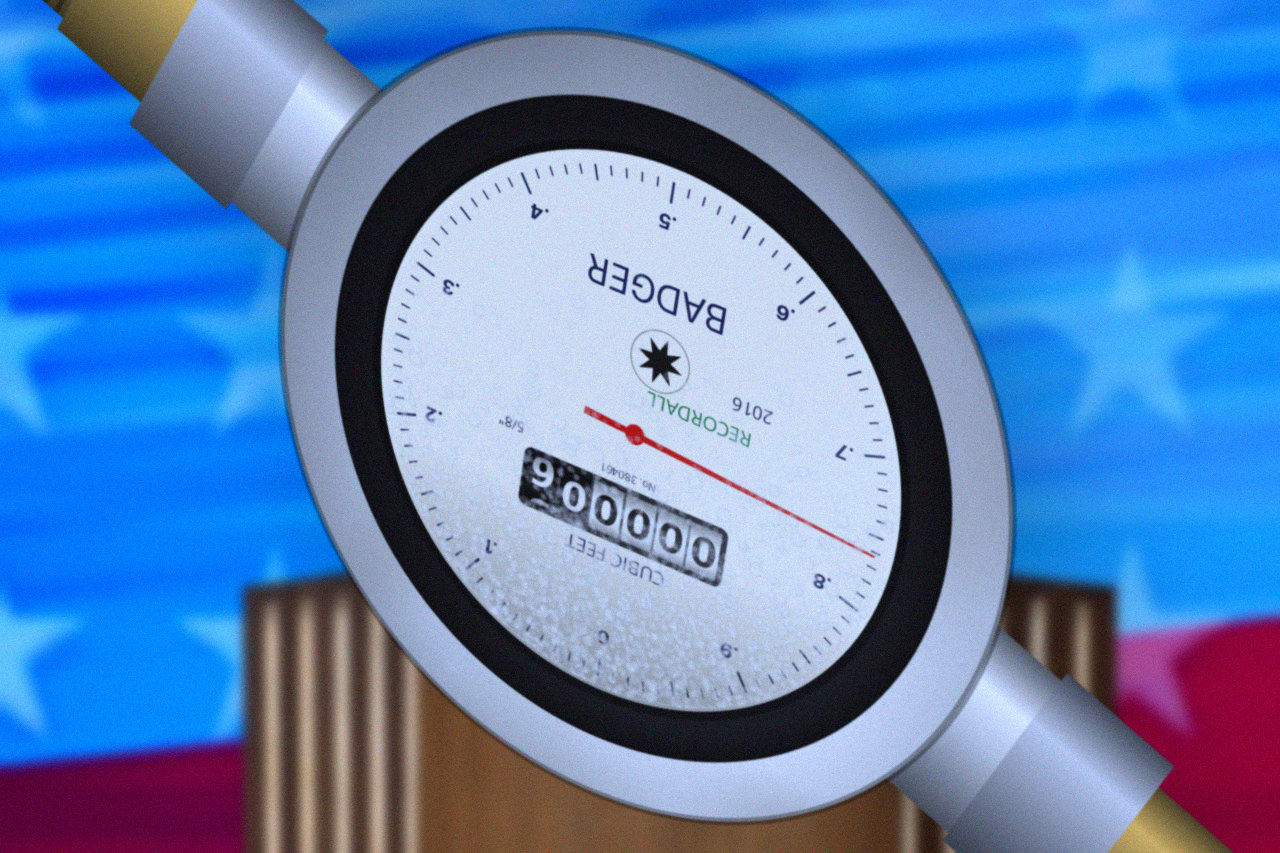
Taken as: 5.76 ft³
